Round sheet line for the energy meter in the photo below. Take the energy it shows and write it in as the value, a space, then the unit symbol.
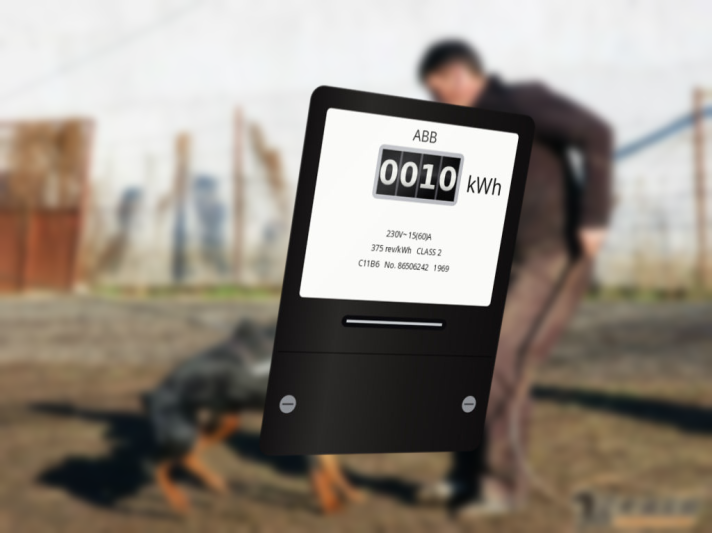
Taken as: 10 kWh
